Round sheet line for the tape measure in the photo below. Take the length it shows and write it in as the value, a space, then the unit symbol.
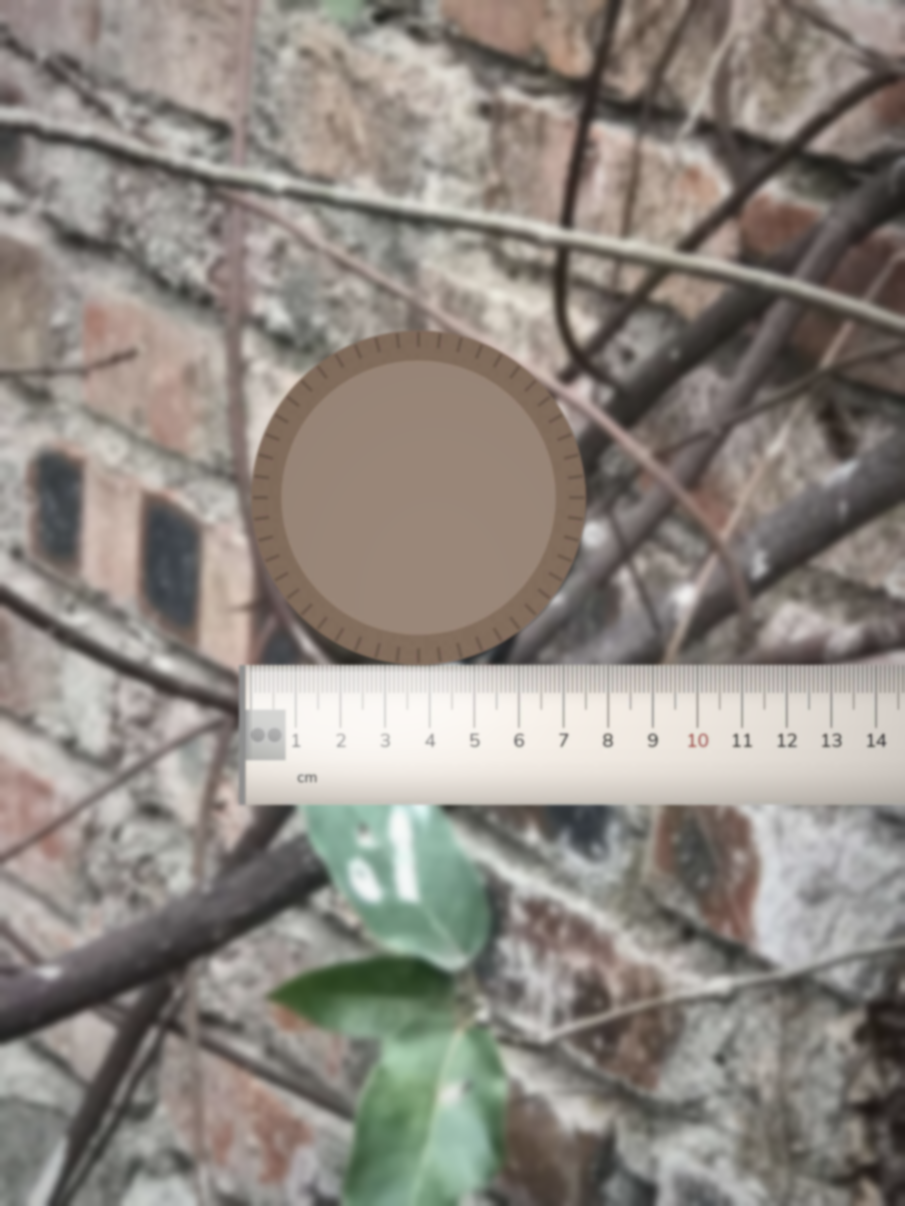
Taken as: 7.5 cm
